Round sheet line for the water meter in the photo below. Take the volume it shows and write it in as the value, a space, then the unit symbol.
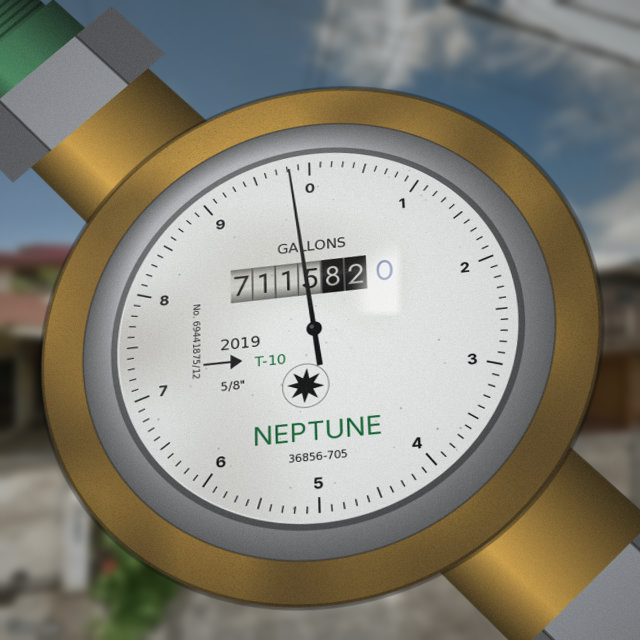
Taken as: 7115819.8 gal
